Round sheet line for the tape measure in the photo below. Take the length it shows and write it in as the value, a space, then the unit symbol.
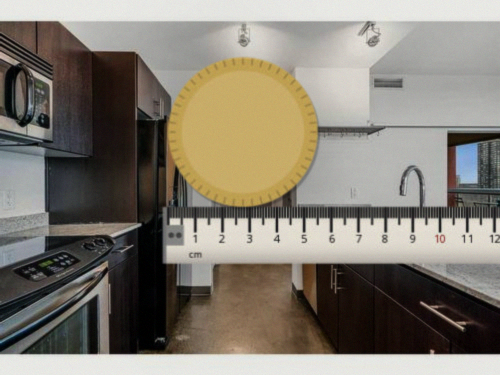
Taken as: 5.5 cm
